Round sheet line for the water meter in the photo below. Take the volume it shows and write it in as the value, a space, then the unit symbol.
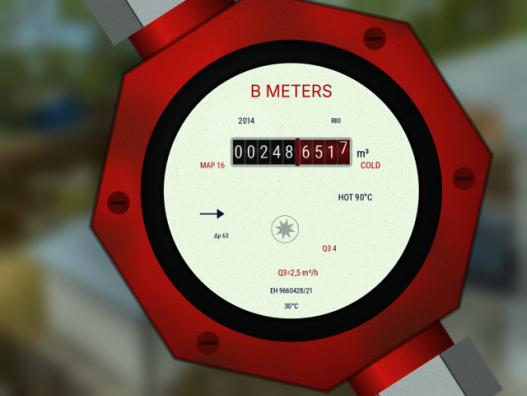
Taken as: 248.6517 m³
